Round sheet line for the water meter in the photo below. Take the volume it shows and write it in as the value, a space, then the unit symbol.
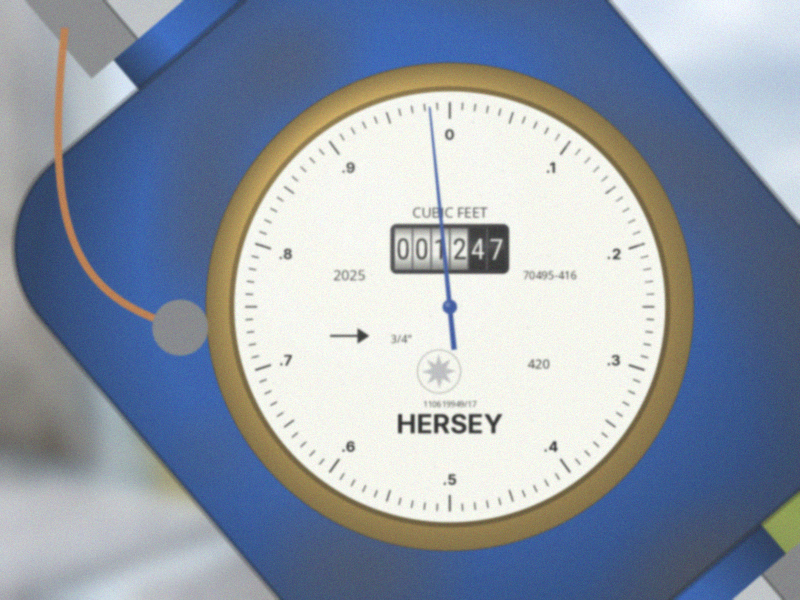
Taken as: 1246.98 ft³
